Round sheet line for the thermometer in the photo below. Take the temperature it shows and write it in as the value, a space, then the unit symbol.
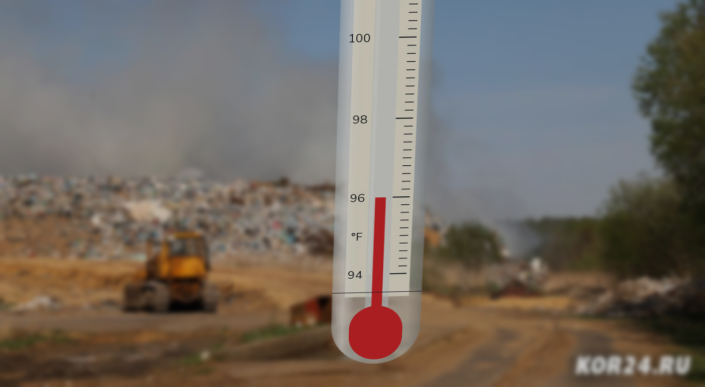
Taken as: 96 °F
